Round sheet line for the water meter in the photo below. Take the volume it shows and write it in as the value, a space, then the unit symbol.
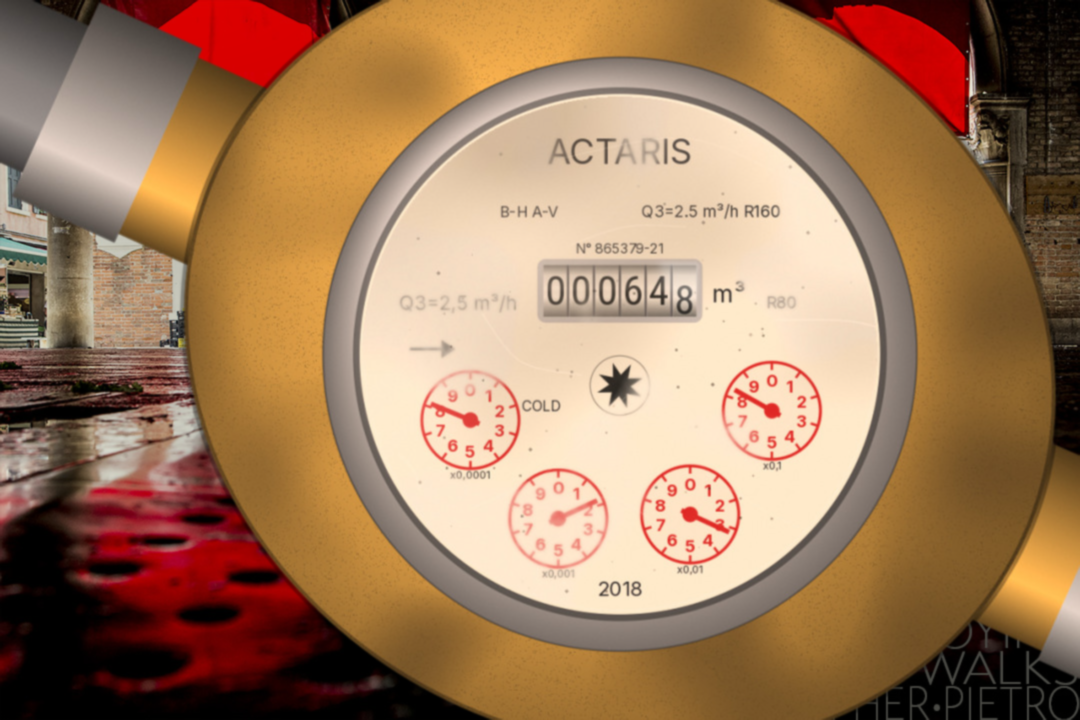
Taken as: 647.8318 m³
